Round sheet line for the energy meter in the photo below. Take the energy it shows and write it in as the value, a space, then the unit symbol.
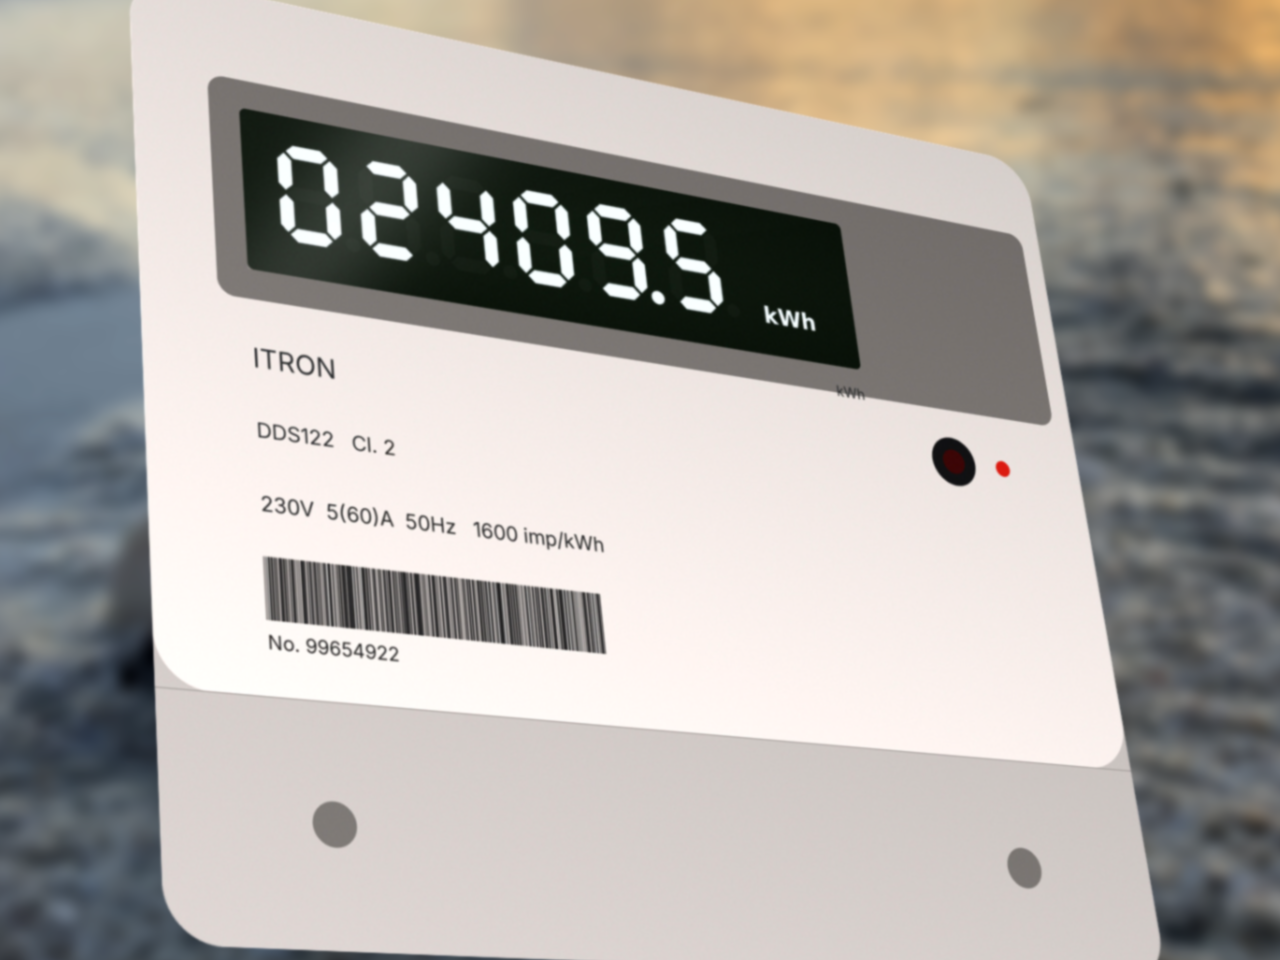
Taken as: 2409.5 kWh
